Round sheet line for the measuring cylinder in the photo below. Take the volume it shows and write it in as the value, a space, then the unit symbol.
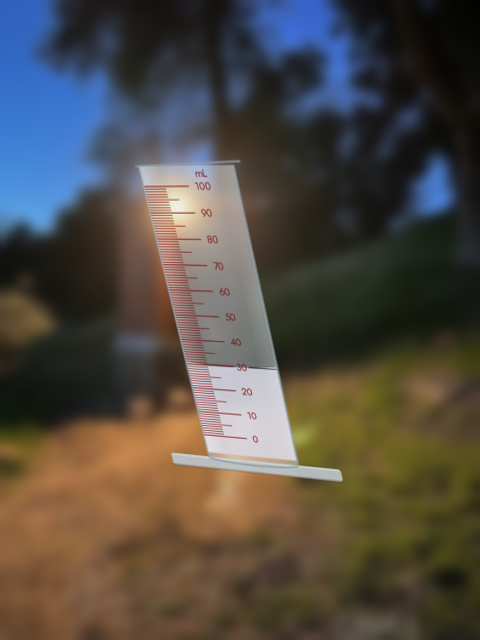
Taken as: 30 mL
